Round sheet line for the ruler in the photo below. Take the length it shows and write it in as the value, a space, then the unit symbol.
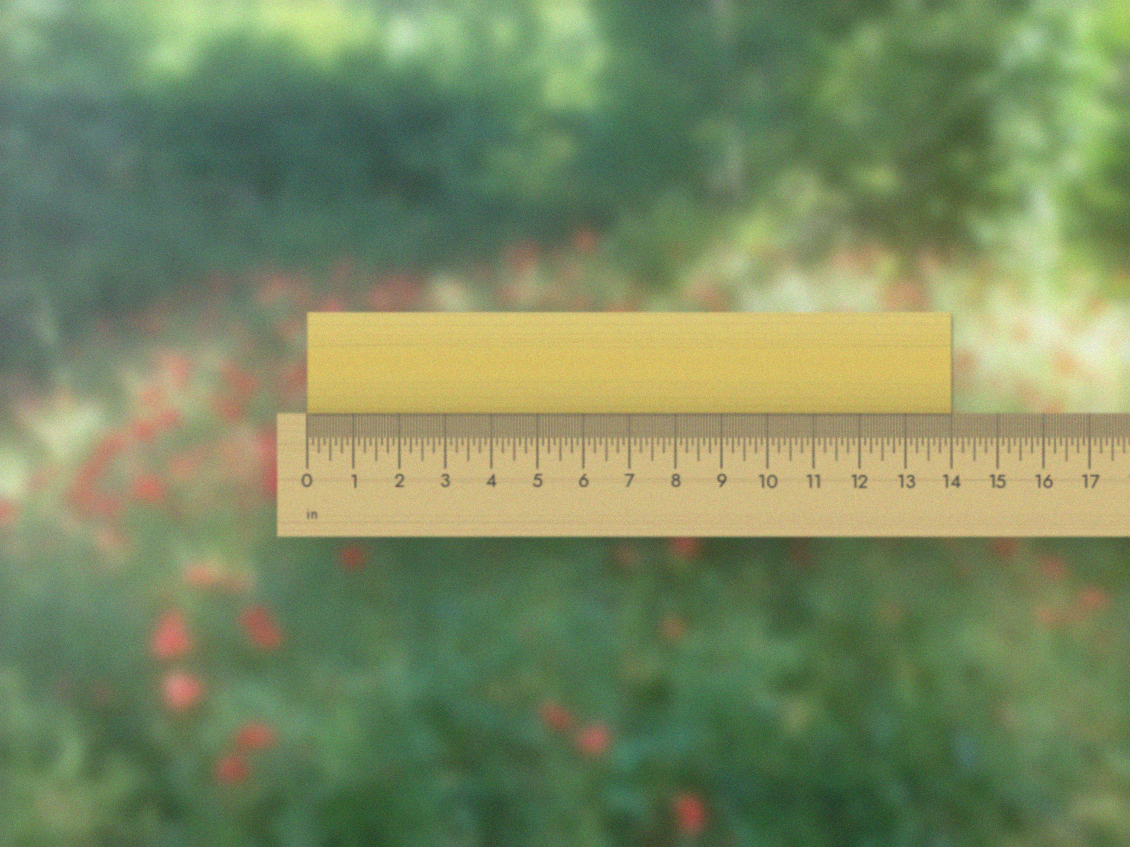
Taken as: 14 in
